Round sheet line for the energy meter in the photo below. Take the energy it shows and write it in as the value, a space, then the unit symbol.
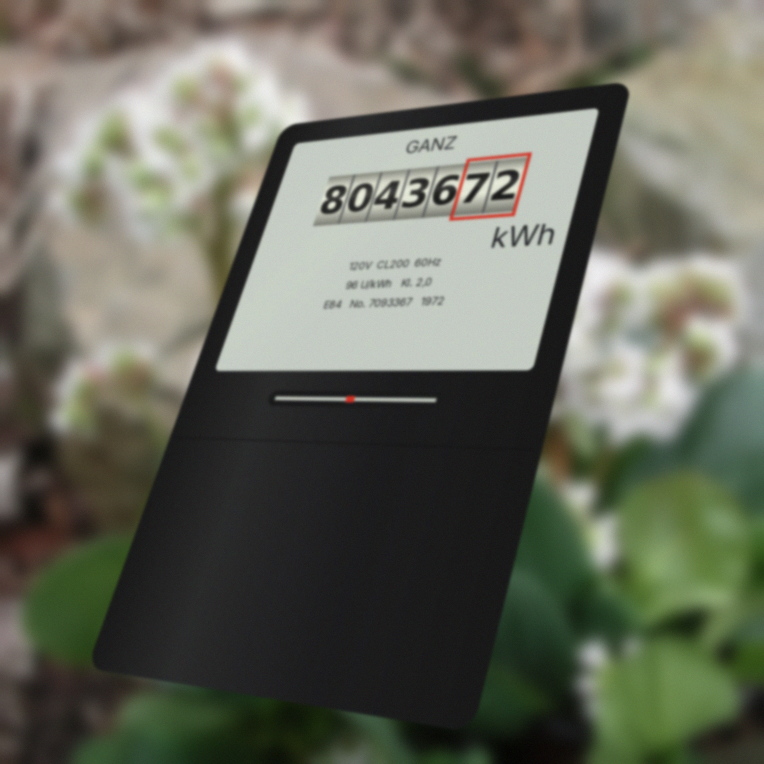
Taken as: 80436.72 kWh
